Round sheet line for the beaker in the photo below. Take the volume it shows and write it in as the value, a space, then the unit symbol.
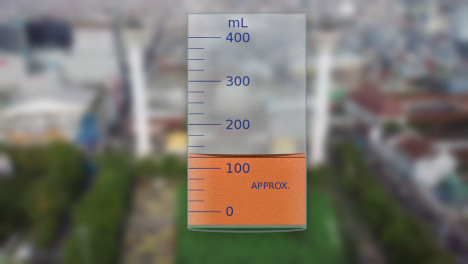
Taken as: 125 mL
